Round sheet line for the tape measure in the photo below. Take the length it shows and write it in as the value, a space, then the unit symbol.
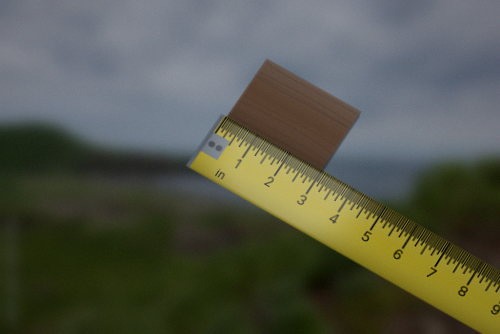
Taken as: 3 in
